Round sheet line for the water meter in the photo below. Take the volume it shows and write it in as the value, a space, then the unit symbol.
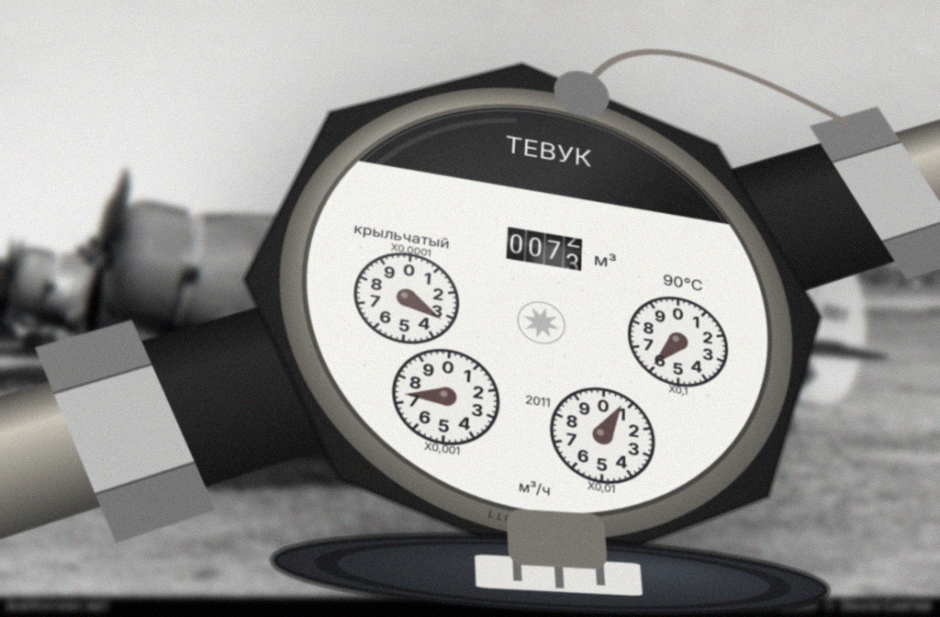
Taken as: 72.6073 m³
